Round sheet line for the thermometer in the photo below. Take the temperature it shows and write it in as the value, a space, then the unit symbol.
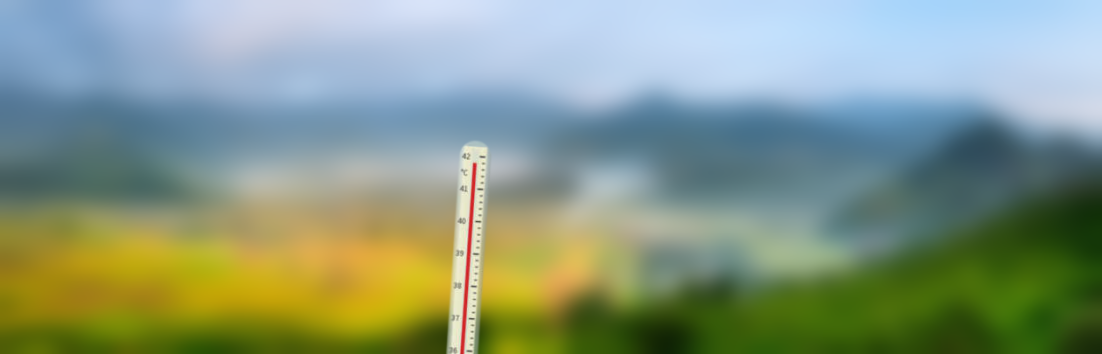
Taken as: 41.8 °C
